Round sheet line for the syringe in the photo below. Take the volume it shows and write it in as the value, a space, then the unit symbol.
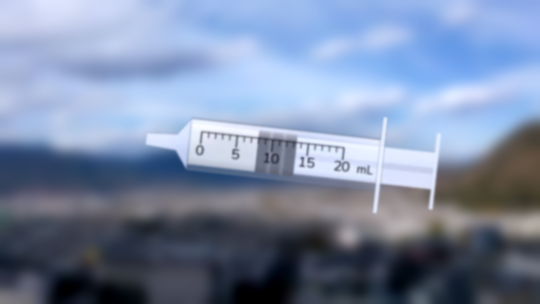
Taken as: 8 mL
